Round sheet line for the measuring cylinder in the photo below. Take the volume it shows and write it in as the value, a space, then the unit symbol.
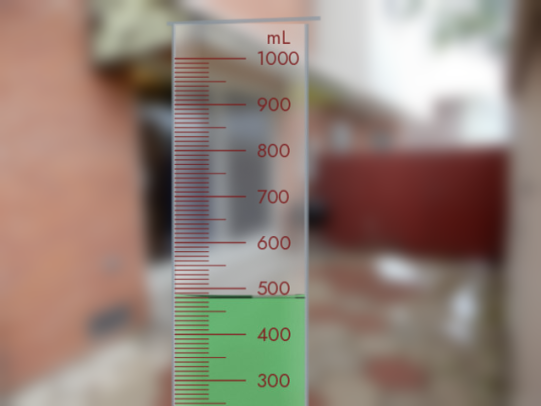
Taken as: 480 mL
